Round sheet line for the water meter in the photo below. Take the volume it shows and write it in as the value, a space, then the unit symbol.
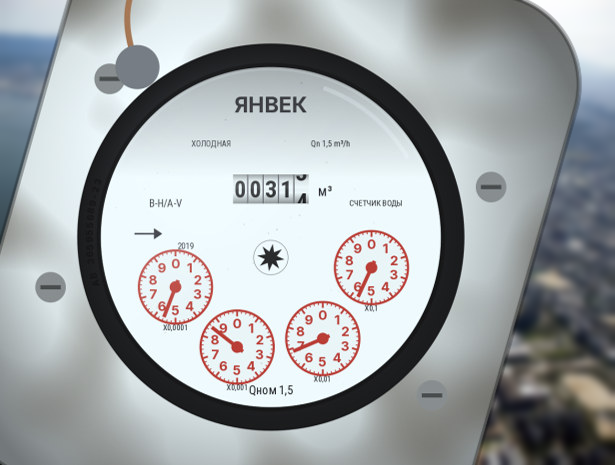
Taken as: 313.5685 m³
